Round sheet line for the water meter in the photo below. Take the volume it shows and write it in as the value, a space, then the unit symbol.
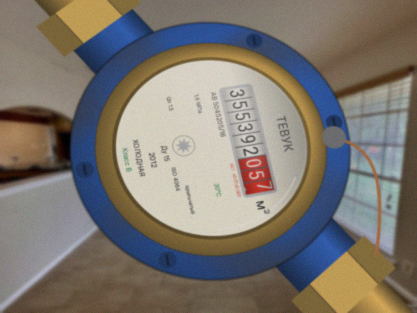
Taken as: 355392.057 m³
